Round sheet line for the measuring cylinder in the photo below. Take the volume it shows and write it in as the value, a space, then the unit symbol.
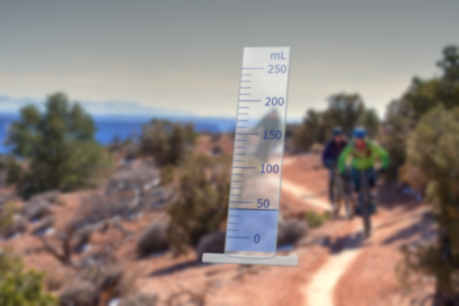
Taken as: 40 mL
